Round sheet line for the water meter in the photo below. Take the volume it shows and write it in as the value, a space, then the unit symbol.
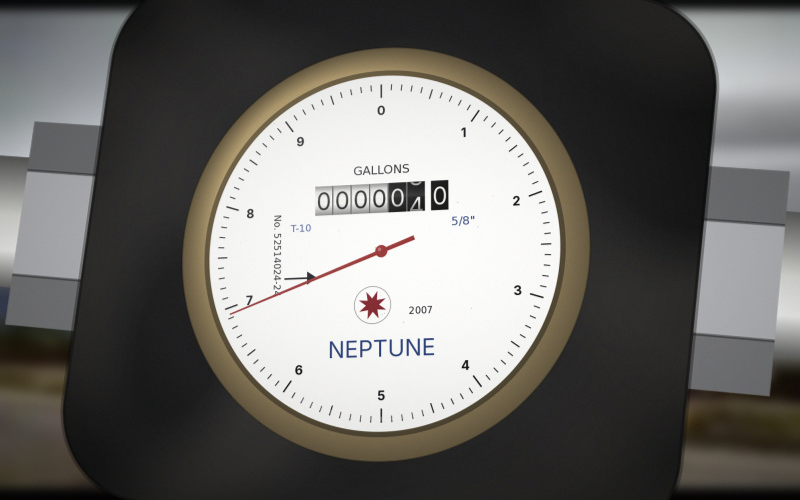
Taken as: 36.9 gal
